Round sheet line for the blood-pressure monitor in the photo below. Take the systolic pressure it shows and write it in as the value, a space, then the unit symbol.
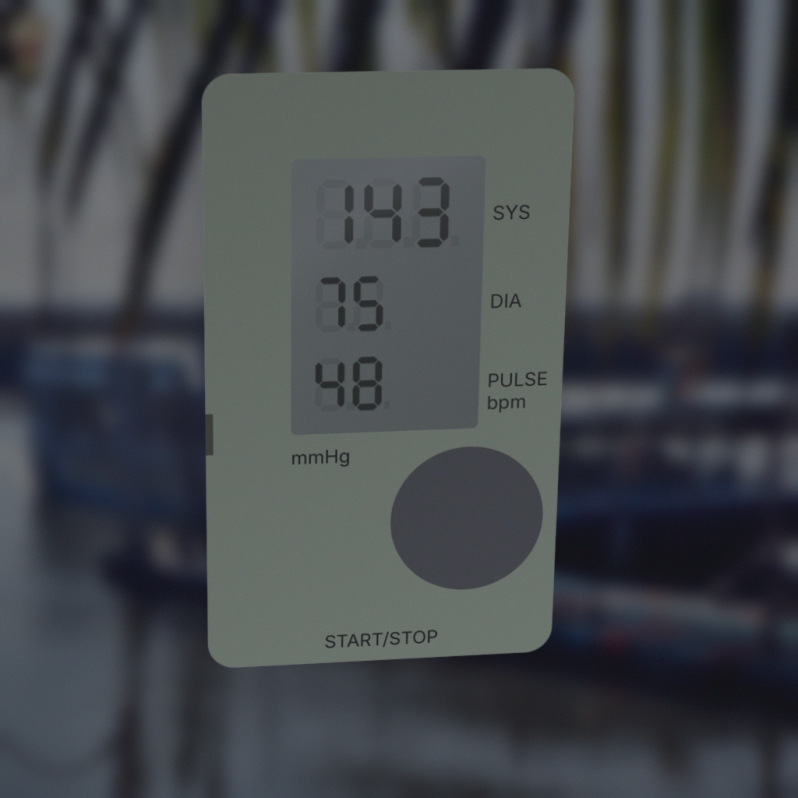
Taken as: 143 mmHg
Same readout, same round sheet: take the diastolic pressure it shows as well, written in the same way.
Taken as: 75 mmHg
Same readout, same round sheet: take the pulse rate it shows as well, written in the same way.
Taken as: 48 bpm
